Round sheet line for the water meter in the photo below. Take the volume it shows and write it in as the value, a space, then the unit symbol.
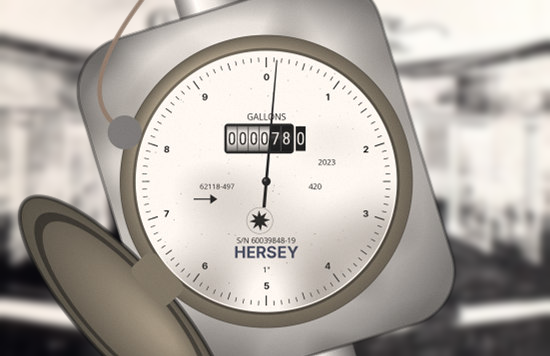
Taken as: 780.1 gal
